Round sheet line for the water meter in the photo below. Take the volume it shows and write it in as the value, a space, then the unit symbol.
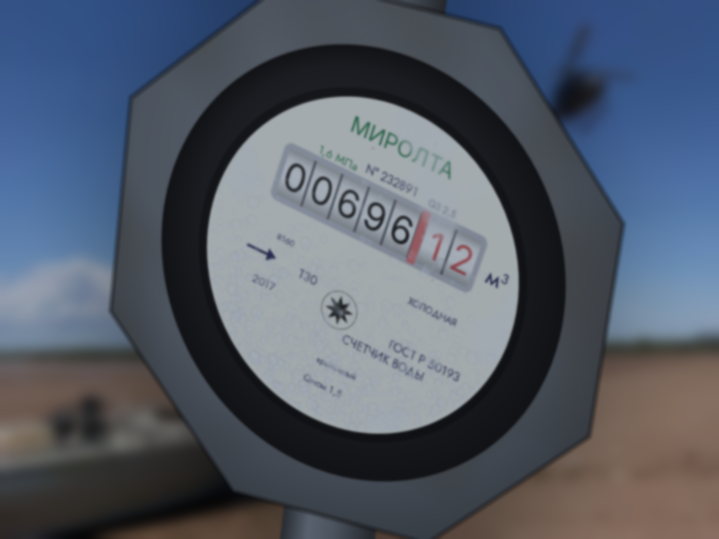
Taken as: 696.12 m³
